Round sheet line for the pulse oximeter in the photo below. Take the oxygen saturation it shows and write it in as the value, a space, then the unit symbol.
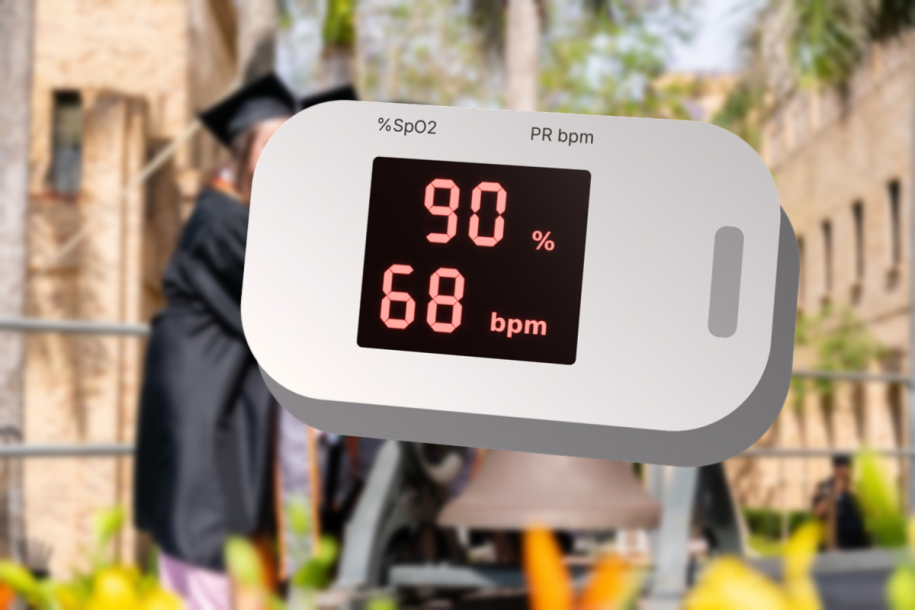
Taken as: 90 %
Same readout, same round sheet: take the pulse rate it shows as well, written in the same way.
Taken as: 68 bpm
